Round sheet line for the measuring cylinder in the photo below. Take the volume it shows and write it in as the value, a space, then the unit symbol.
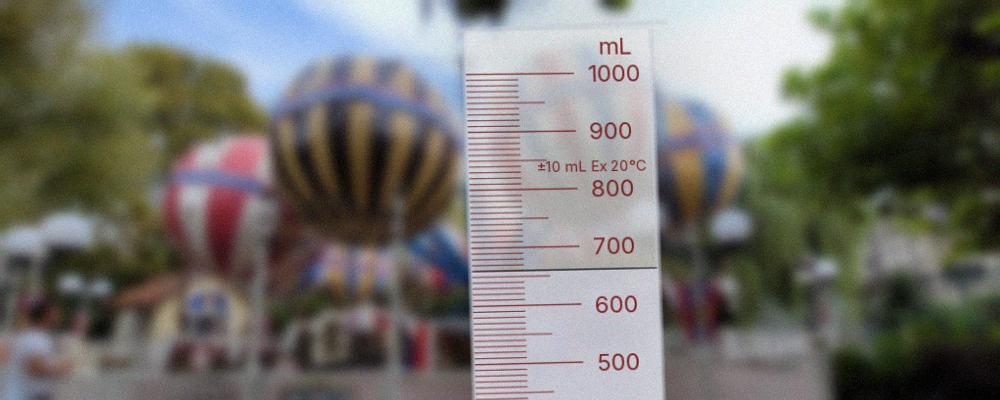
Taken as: 660 mL
